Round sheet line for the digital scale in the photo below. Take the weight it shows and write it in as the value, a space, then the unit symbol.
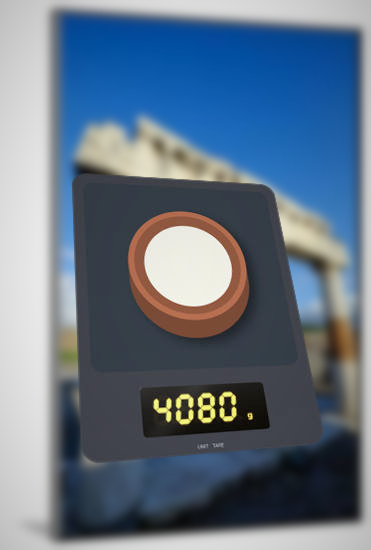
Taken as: 4080 g
